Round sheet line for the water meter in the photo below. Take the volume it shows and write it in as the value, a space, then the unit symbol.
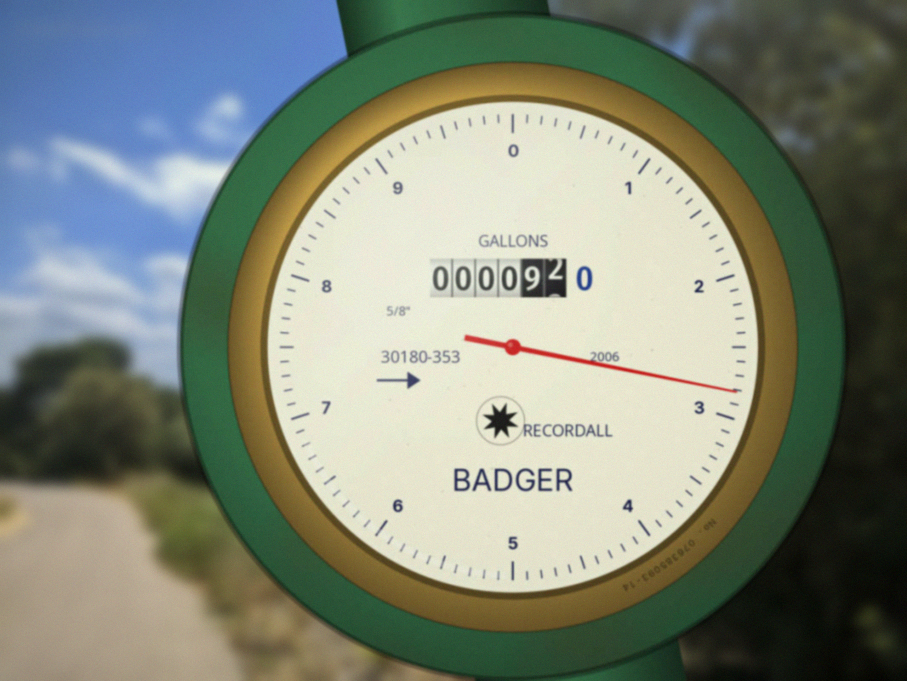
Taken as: 922.8 gal
